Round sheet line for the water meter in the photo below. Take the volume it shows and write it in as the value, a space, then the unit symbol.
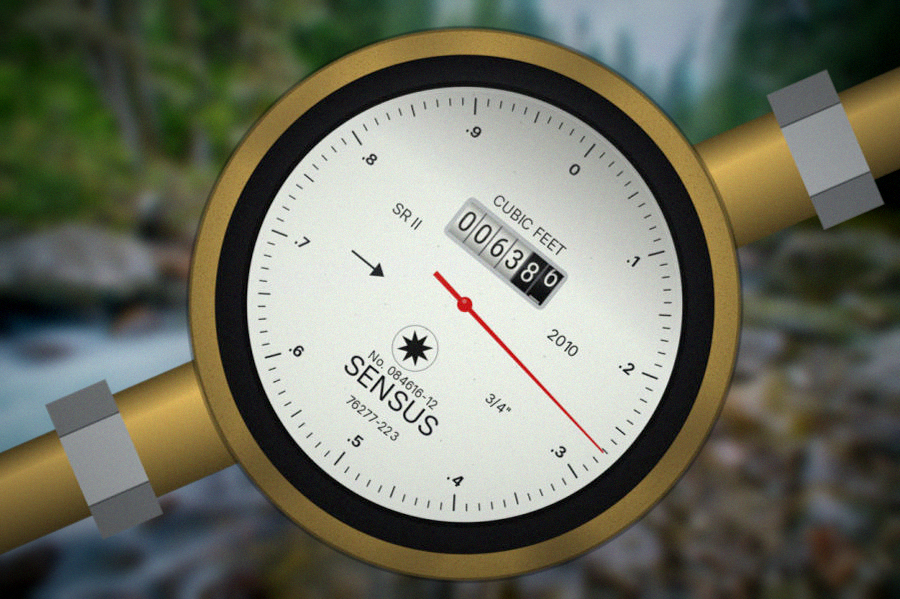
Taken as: 6386.27 ft³
